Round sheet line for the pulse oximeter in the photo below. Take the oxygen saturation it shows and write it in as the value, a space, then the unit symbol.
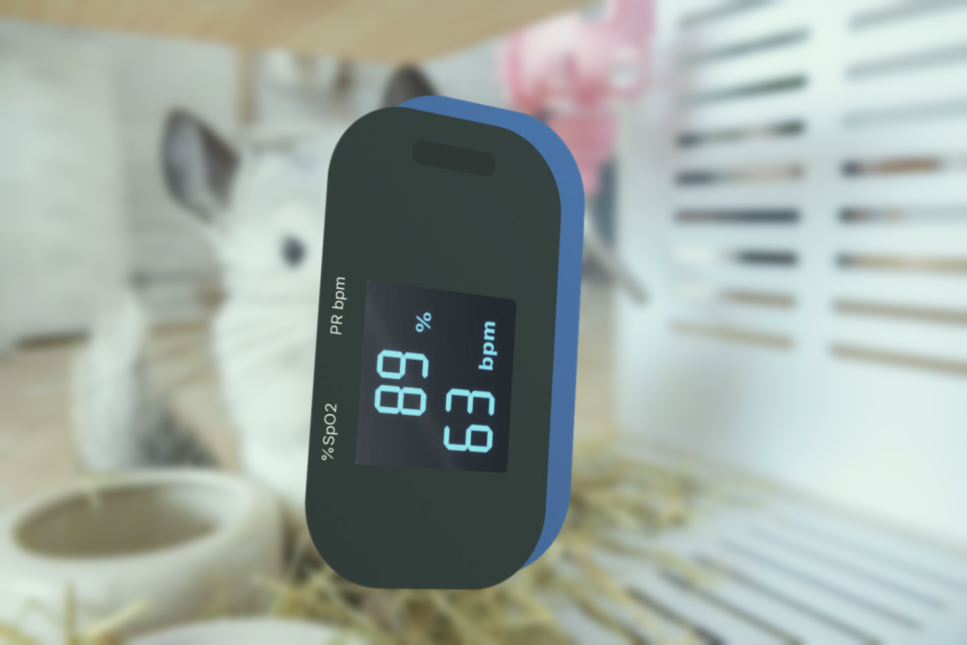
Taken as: 89 %
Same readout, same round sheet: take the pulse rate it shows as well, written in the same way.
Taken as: 63 bpm
